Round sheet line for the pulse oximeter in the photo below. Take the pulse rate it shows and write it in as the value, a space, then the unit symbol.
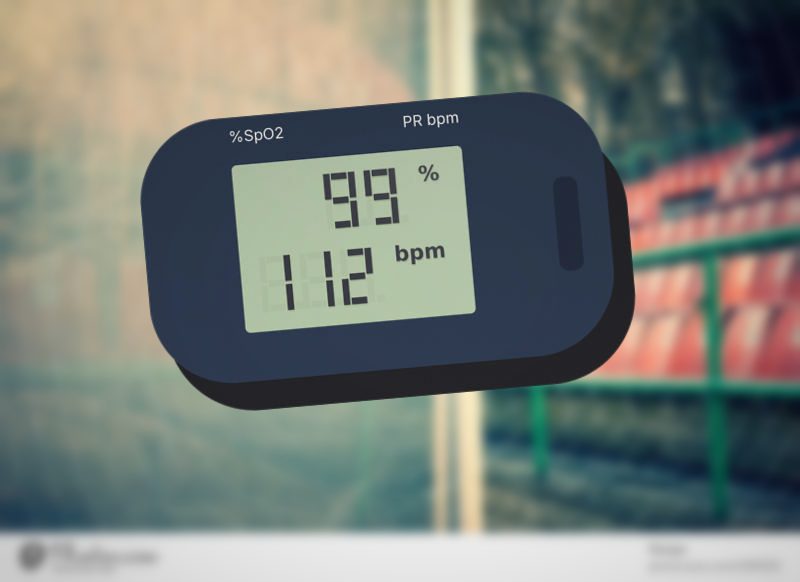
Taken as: 112 bpm
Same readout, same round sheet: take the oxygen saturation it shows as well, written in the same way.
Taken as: 99 %
